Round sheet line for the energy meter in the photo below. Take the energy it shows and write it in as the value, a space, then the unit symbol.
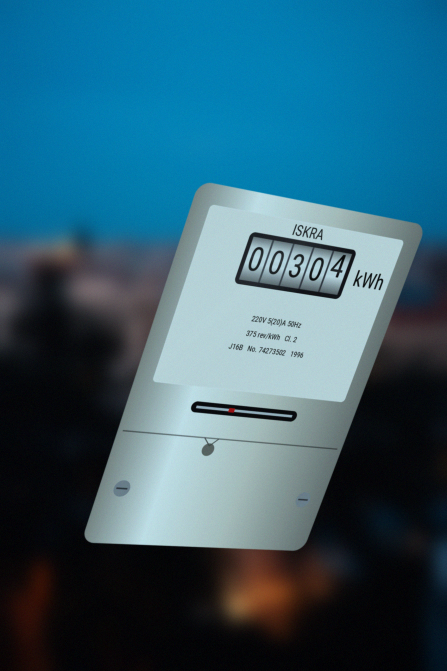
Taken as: 304 kWh
